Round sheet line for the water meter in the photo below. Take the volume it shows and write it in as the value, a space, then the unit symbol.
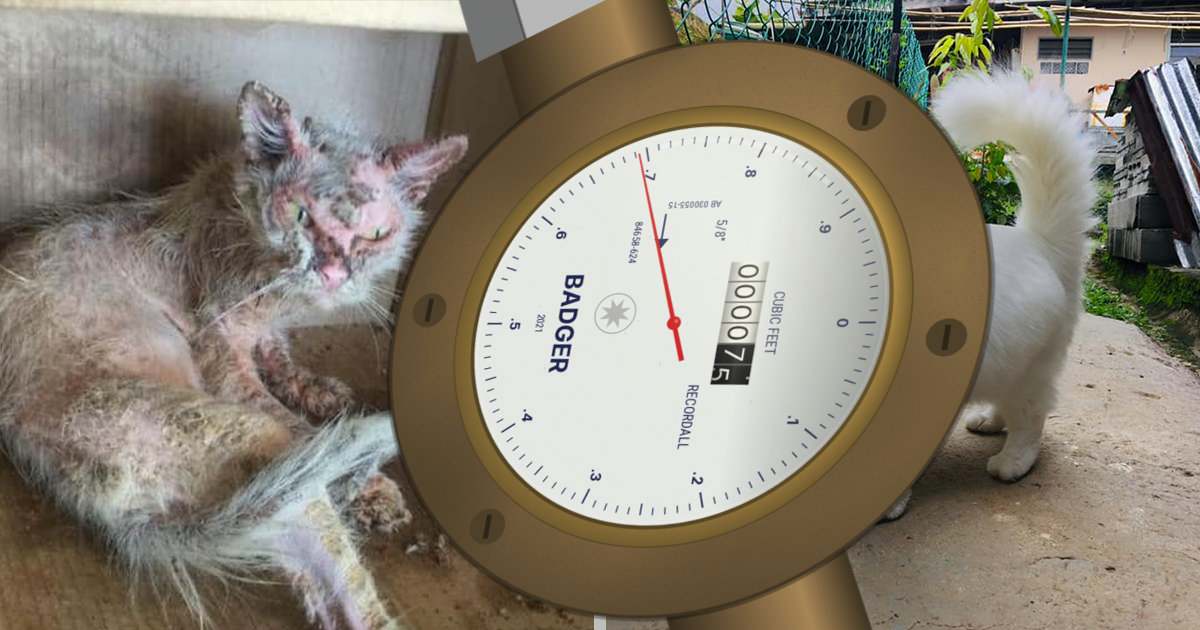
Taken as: 74.69 ft³
